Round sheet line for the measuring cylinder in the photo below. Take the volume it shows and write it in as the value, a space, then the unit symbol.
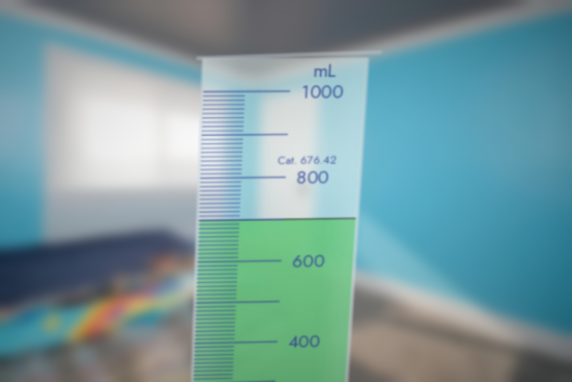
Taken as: 700 mL
